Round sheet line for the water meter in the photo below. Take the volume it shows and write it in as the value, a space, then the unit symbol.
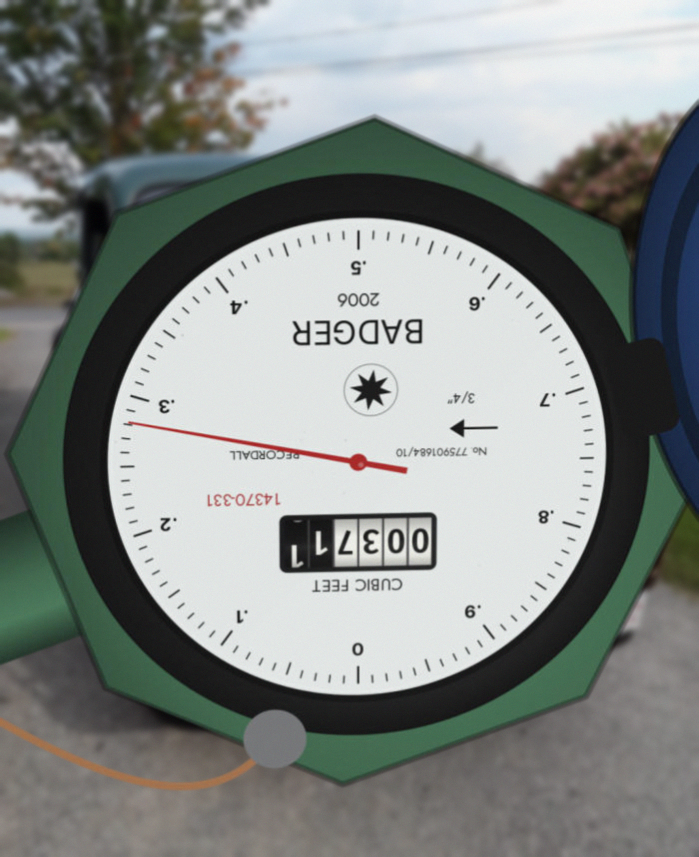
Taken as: 3711.28 ft³
